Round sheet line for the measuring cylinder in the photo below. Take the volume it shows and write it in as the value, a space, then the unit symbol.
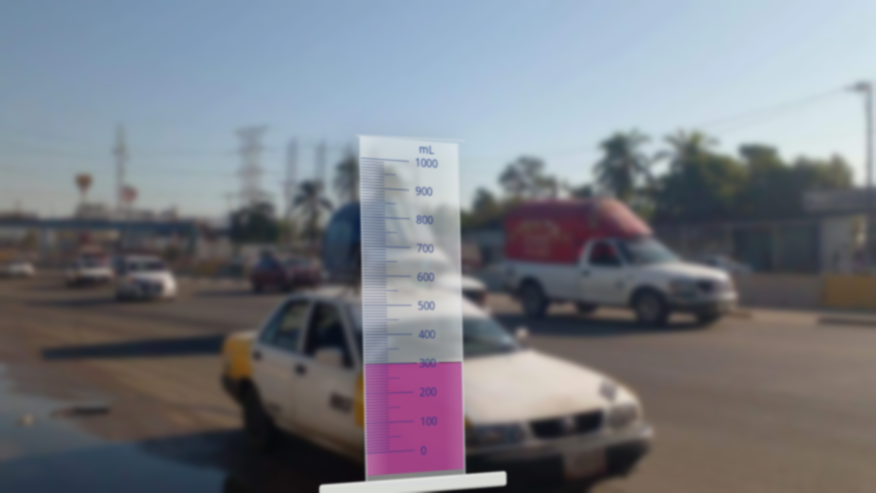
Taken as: 300 mL
